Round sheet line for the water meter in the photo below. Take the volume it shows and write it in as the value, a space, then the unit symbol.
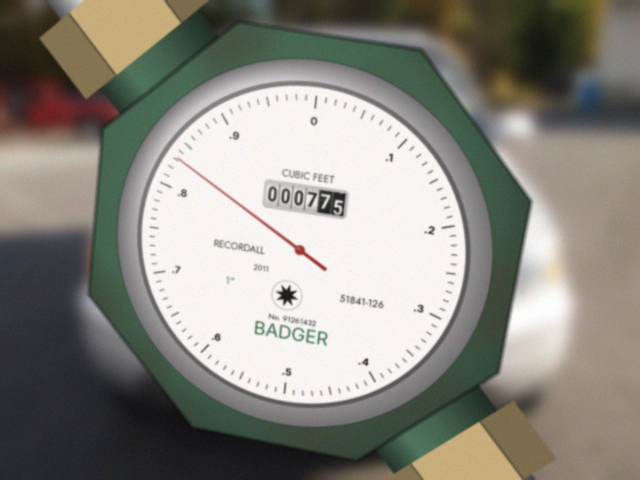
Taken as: 774.83 ft³
